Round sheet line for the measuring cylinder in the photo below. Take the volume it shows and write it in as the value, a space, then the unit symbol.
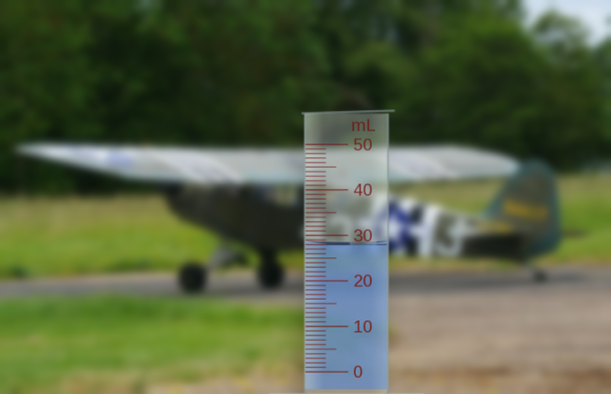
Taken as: 28 mL
